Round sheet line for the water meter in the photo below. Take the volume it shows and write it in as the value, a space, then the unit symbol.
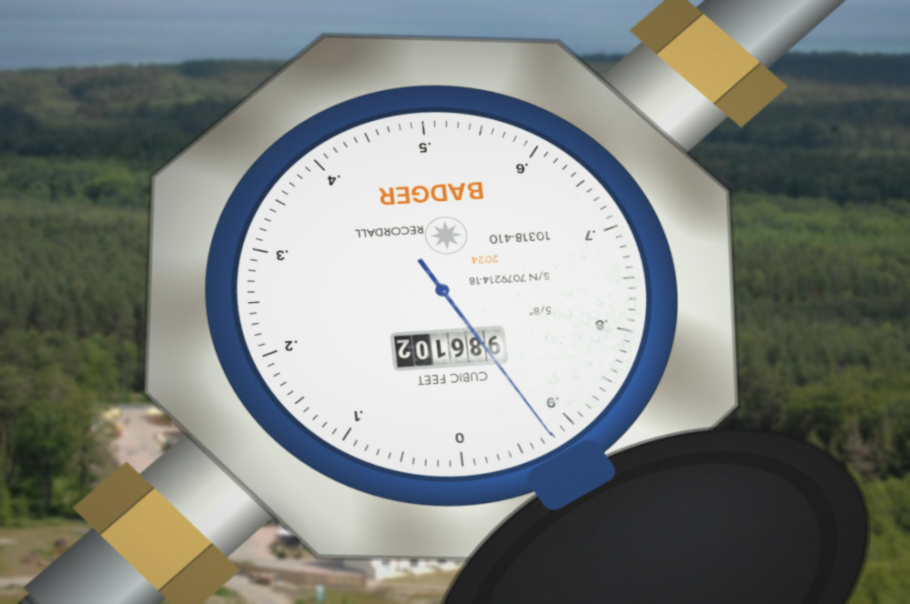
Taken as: 986101.92 ft³
